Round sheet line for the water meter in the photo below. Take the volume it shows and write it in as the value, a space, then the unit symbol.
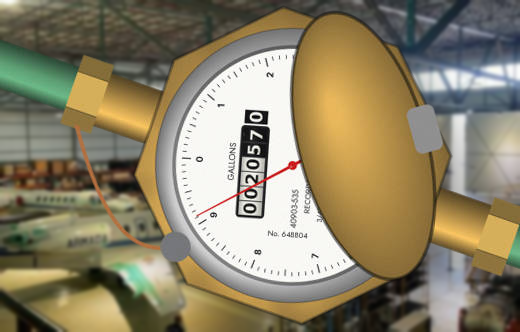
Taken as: 20569.1 gal
